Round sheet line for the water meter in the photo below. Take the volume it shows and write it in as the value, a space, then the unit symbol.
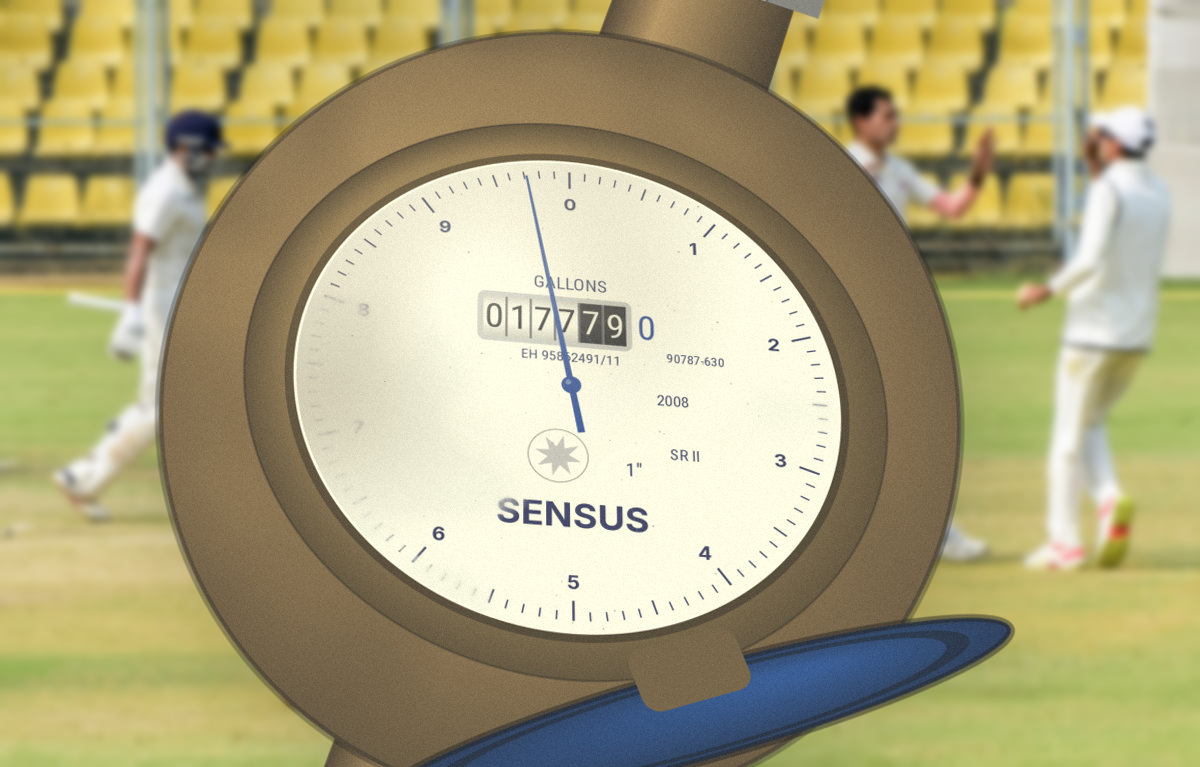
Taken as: 177789.7 gal
